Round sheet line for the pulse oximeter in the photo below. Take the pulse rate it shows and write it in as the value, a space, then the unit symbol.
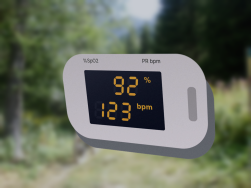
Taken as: 123 bpm
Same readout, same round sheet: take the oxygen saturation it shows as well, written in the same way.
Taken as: 92 %
